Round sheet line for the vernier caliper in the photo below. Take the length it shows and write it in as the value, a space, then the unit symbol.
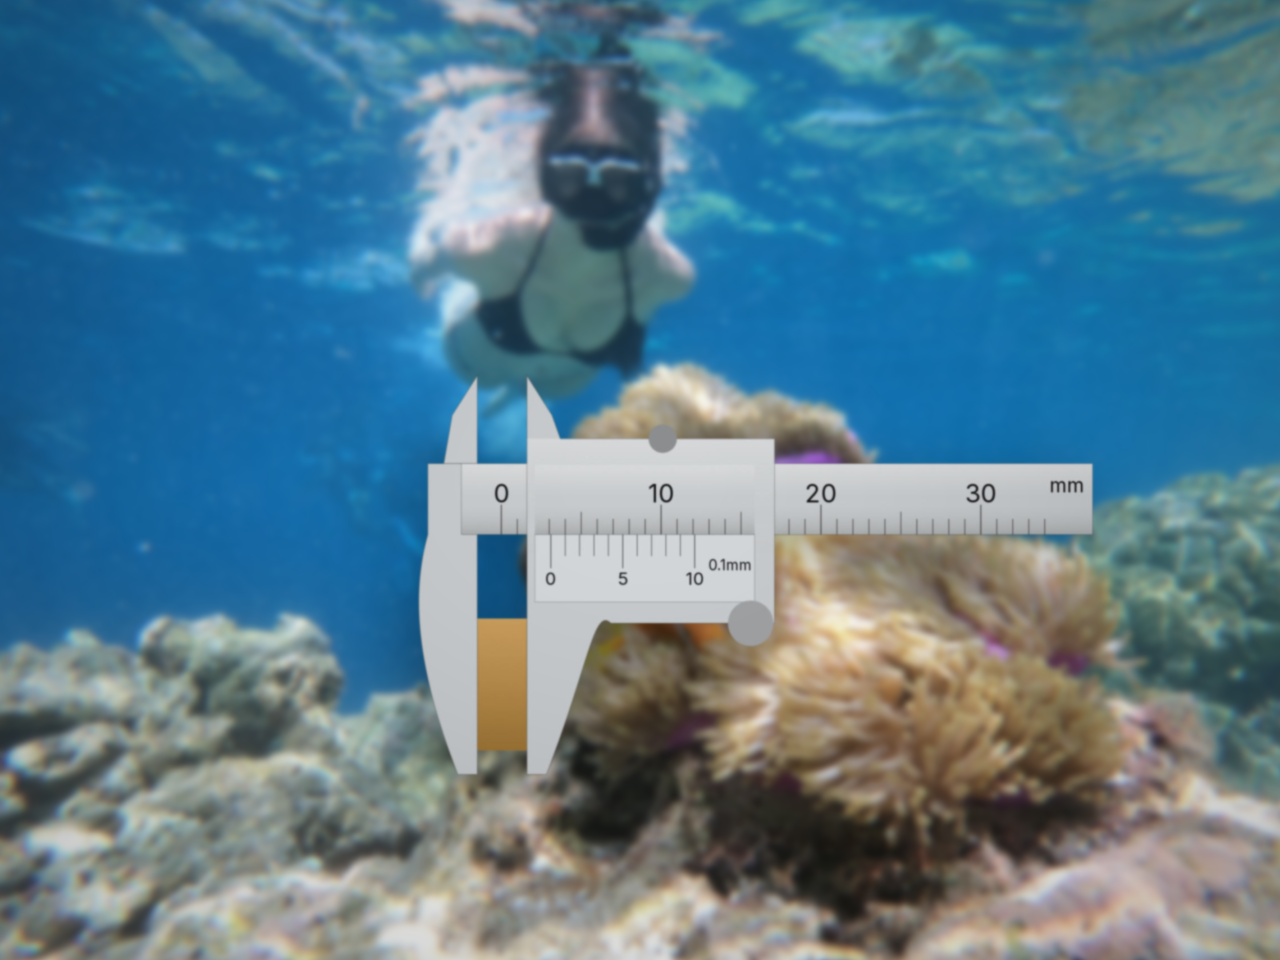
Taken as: 3.1 mm
